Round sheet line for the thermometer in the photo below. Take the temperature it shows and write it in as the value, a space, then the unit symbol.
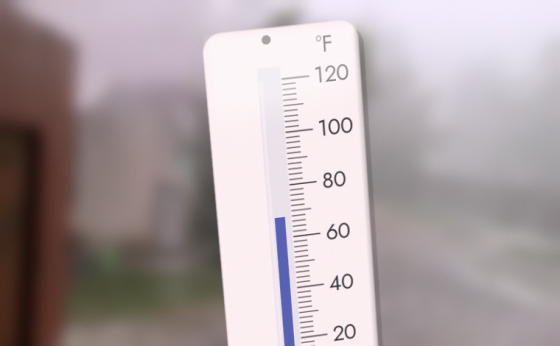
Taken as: 68 °F
